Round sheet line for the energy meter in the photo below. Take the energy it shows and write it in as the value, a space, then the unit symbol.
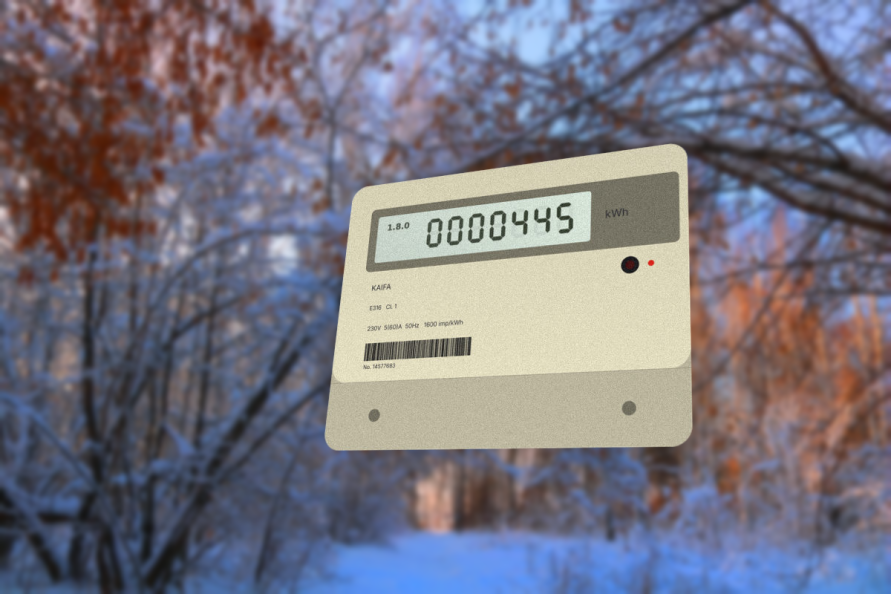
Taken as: 445 kWh
